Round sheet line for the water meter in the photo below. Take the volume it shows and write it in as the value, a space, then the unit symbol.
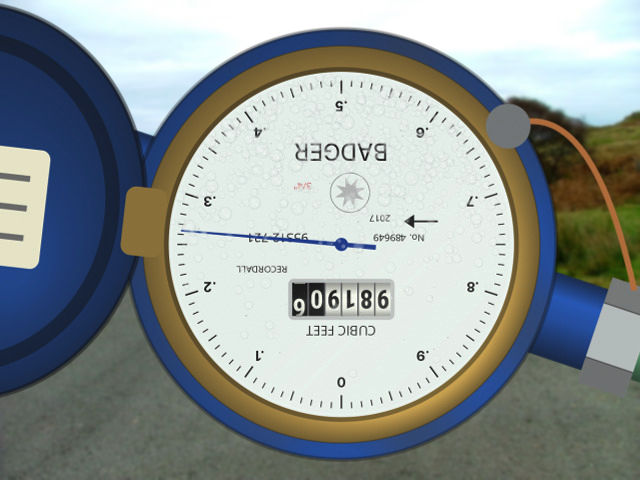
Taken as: 981906.26 ft³
